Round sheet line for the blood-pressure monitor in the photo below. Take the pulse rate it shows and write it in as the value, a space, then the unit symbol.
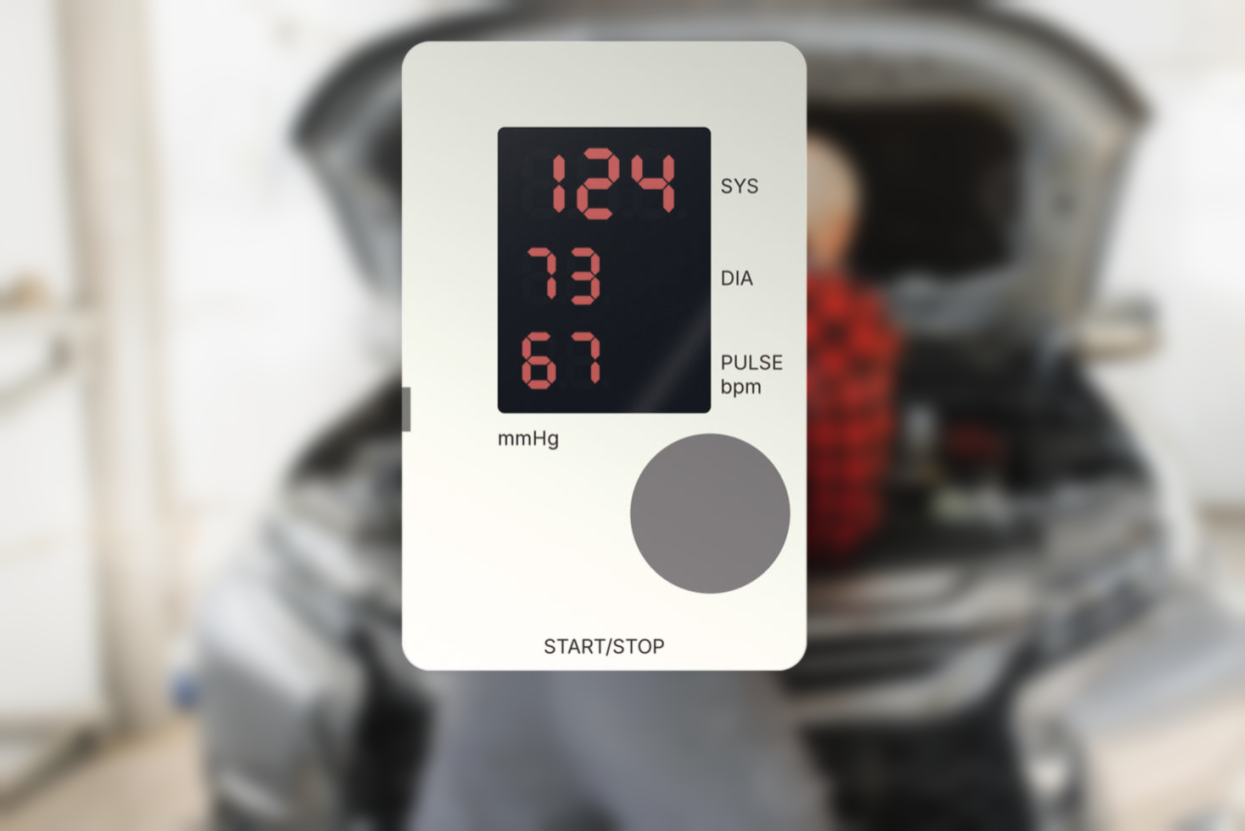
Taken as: 67 bpm
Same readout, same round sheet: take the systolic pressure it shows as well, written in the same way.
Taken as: 124 mmHg
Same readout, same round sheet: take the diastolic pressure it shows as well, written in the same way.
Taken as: 73 mmHg
